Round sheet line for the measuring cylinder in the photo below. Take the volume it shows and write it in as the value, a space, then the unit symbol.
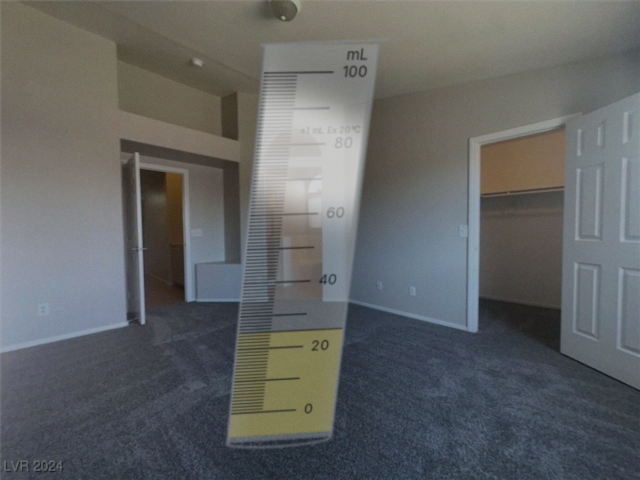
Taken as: 25 mL
